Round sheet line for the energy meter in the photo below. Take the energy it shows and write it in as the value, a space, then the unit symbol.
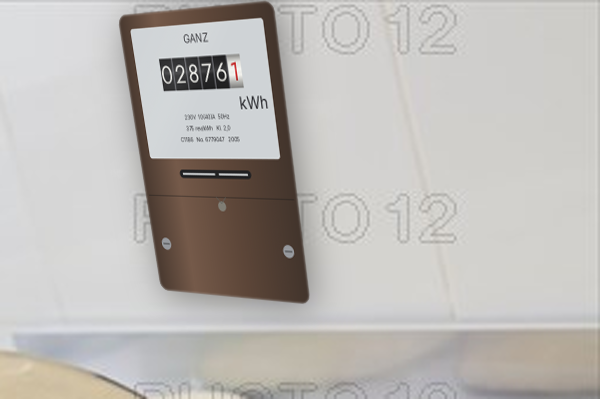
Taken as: 2876.1 kWh
